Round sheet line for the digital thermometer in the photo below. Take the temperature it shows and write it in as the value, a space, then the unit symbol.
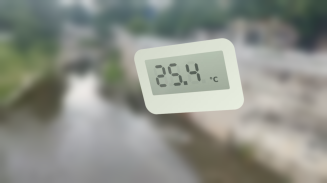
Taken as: 25.4 °C
